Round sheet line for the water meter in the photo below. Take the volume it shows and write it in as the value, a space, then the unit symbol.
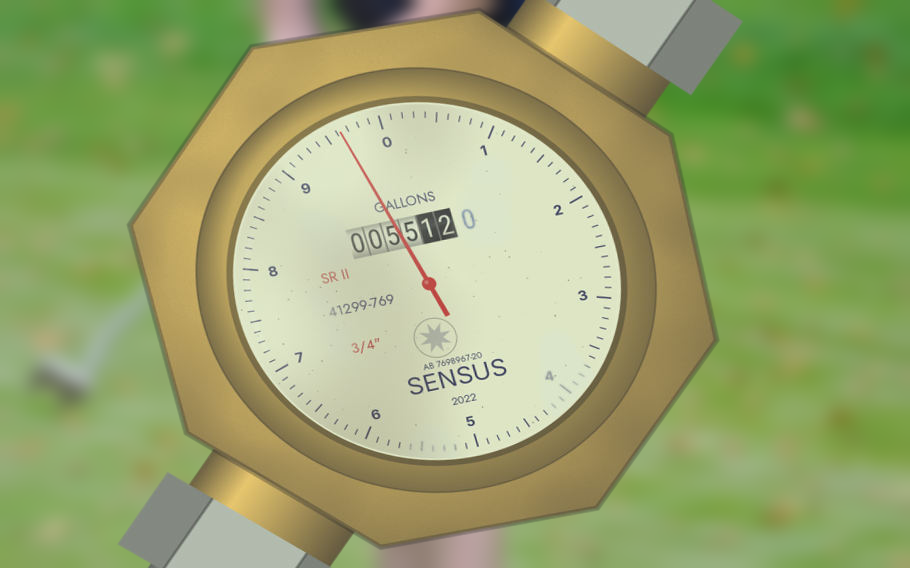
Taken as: 55119.6 gal
